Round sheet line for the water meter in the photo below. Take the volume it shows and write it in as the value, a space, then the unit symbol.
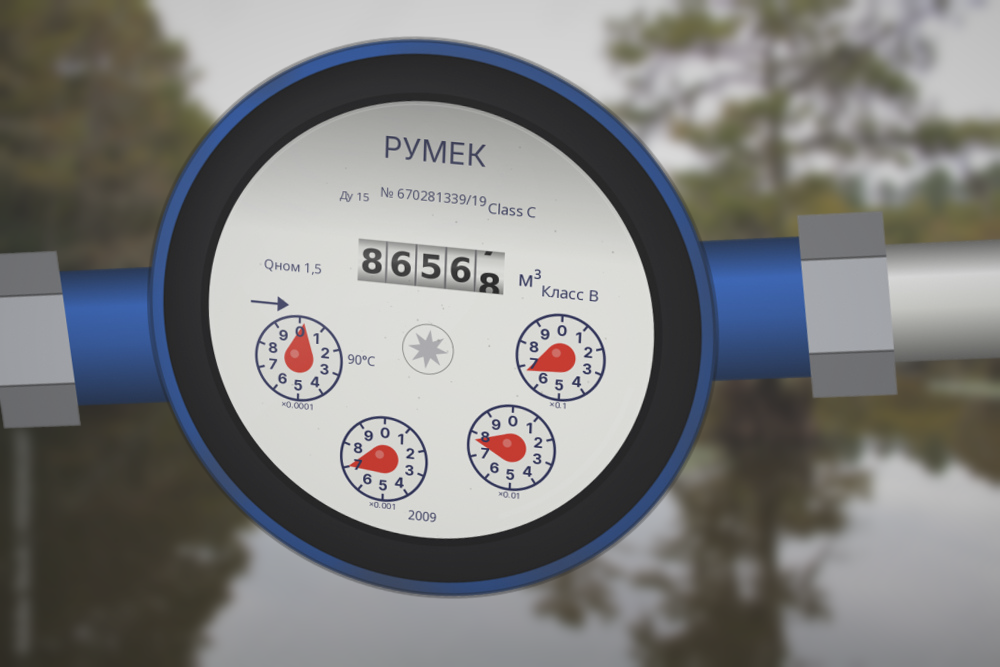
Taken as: 86567.6770 m³
